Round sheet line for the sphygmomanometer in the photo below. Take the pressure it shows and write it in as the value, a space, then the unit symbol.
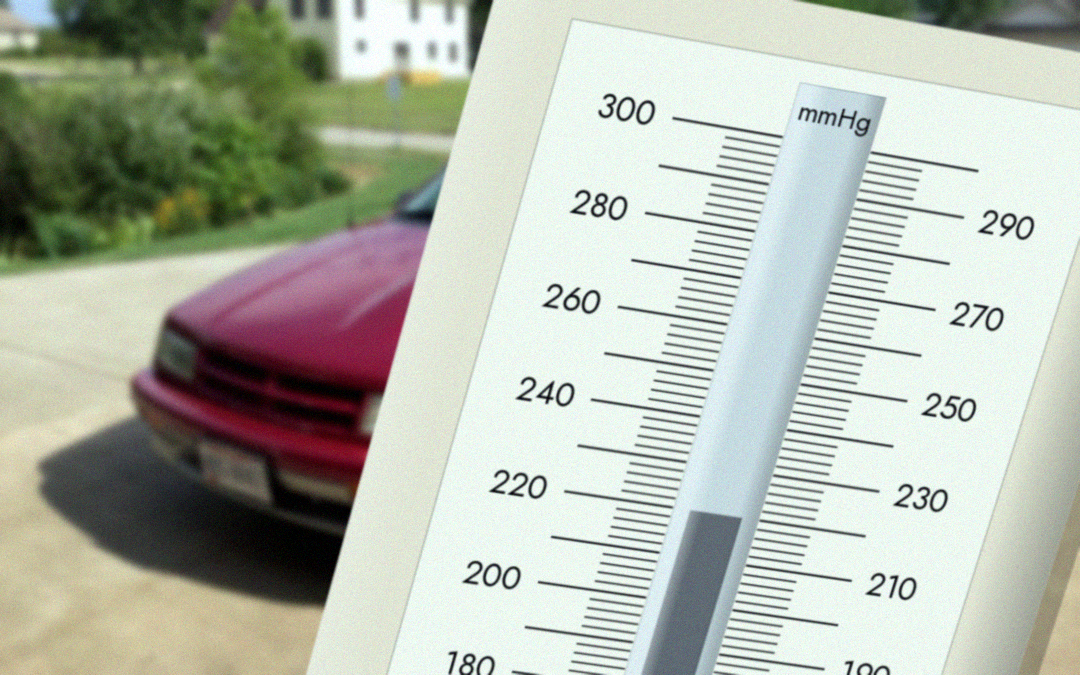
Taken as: 220 mmHg
